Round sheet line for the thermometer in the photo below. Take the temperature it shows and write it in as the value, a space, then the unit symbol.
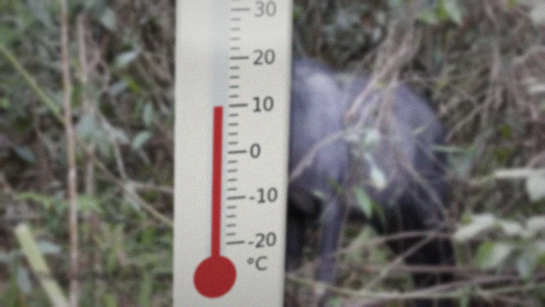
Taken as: 10 °C
